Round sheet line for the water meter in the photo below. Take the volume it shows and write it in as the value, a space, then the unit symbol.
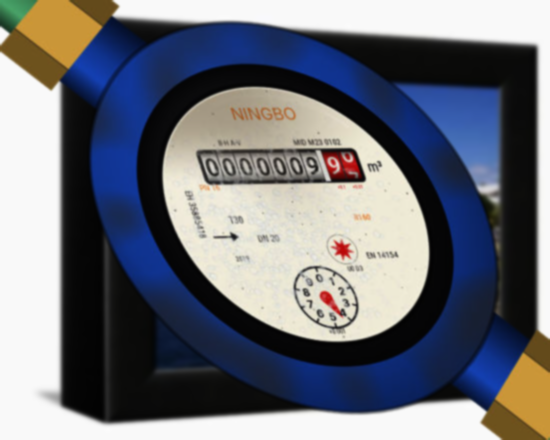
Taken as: 9.964 m³
